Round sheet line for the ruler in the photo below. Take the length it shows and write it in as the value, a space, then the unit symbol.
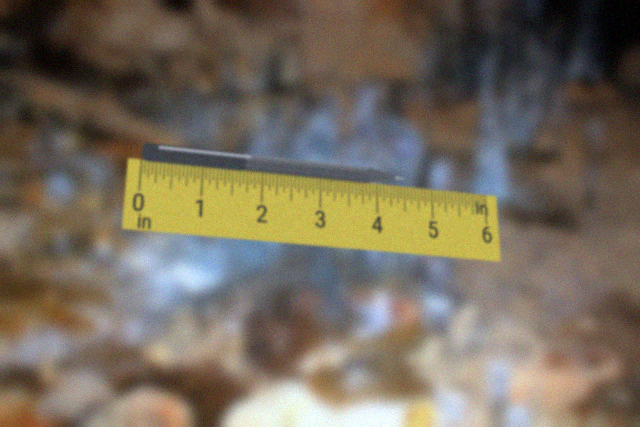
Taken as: 4.5 in
